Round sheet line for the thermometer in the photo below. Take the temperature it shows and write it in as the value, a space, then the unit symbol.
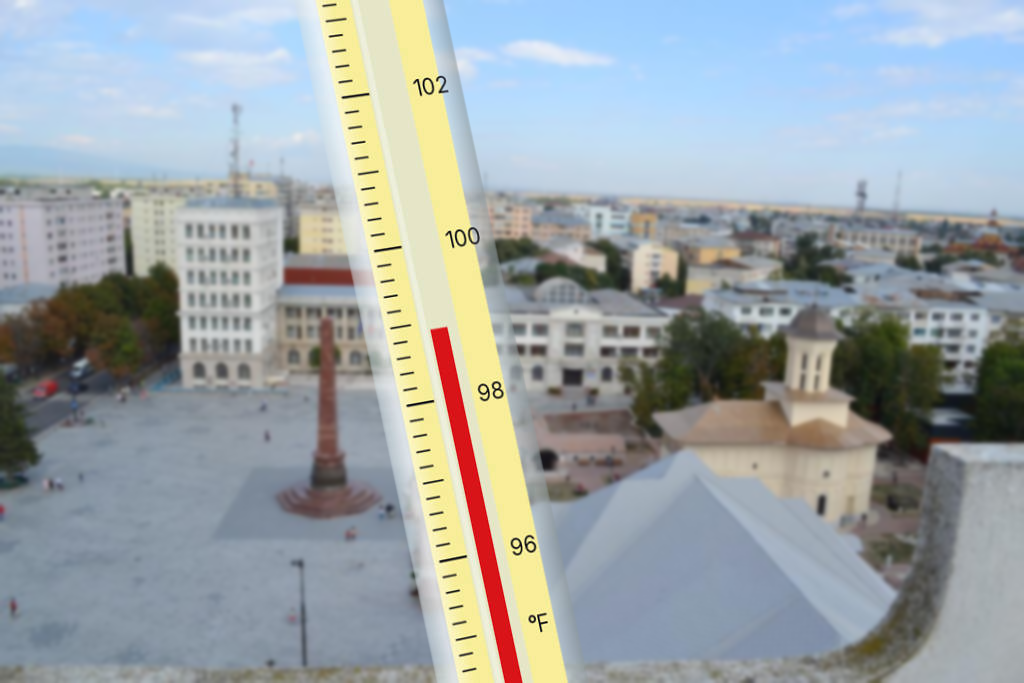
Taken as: 98.9 °F
